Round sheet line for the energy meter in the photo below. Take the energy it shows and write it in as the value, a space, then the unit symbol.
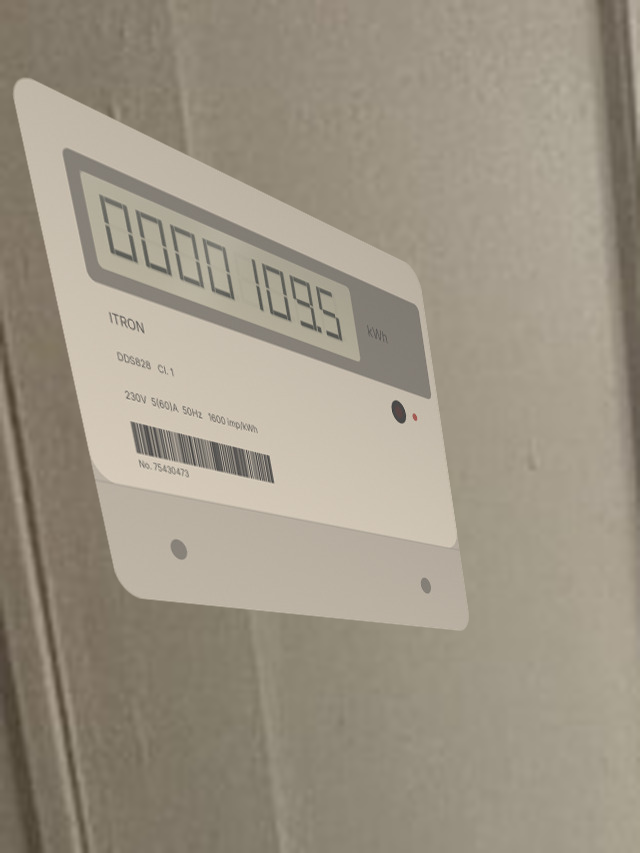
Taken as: 109.5 kWh
